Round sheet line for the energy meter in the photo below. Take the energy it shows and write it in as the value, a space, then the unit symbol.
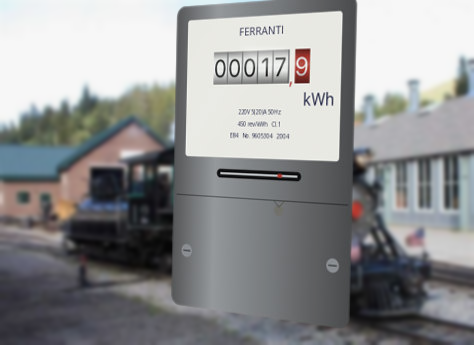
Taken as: 17.9 kWh
